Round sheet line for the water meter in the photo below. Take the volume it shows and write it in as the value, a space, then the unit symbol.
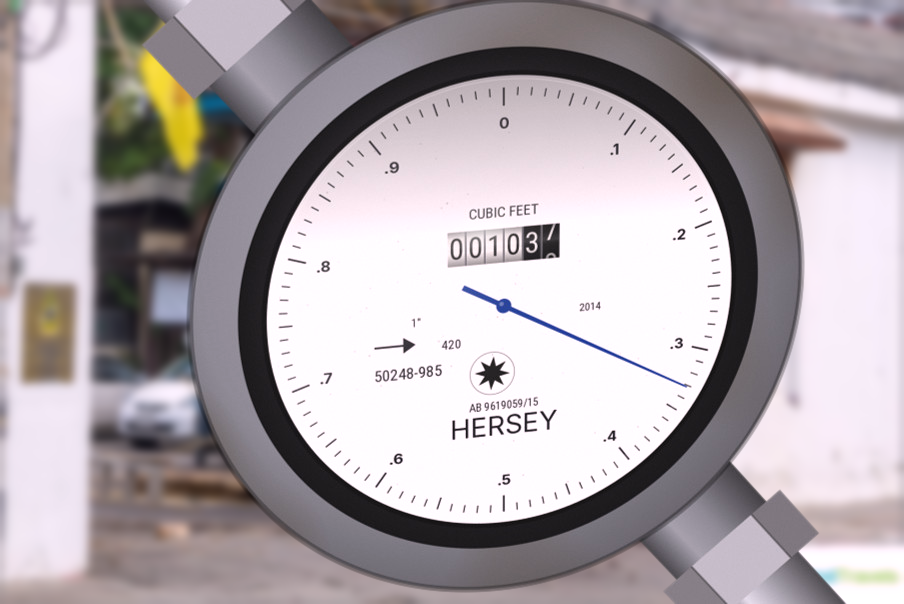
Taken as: 1037.33 ft³
